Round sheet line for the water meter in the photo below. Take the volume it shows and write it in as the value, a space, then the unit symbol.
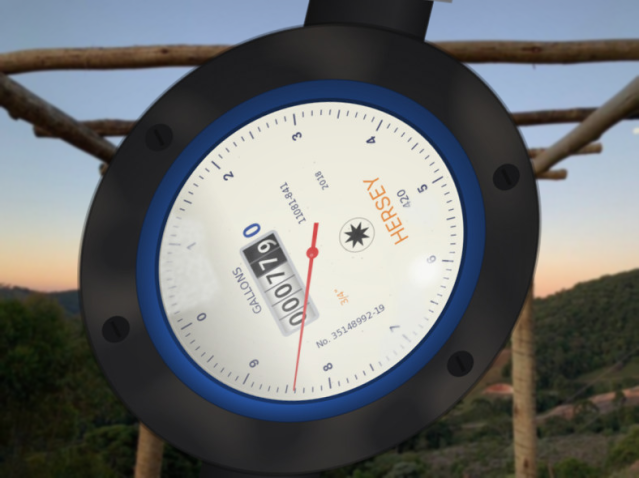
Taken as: 7788.4 gal
